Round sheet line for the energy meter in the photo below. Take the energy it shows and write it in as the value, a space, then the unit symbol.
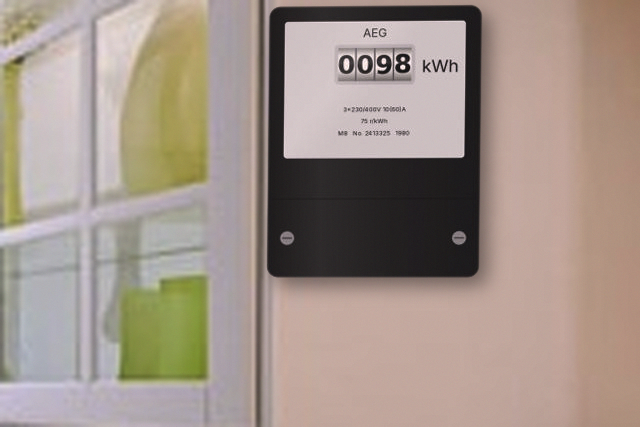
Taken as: 98 kWh
